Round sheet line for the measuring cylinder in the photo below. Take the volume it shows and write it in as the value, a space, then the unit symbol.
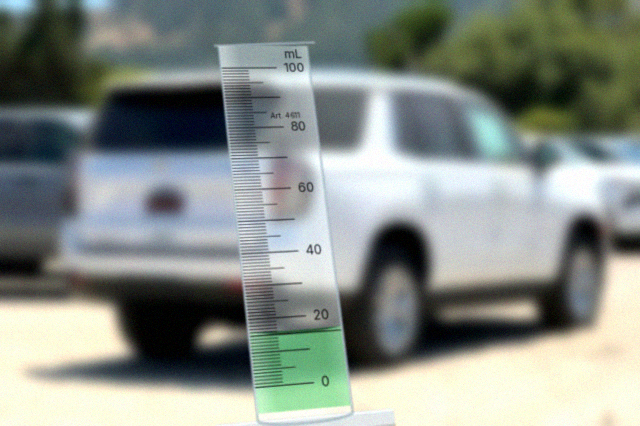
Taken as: 15 mL
